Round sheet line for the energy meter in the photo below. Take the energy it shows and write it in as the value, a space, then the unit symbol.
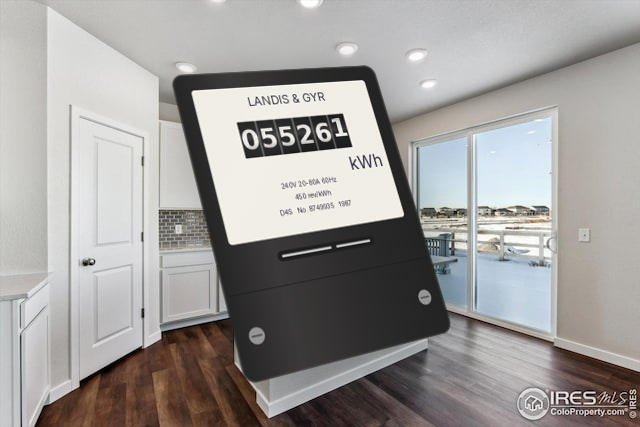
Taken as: 55261 kWh
